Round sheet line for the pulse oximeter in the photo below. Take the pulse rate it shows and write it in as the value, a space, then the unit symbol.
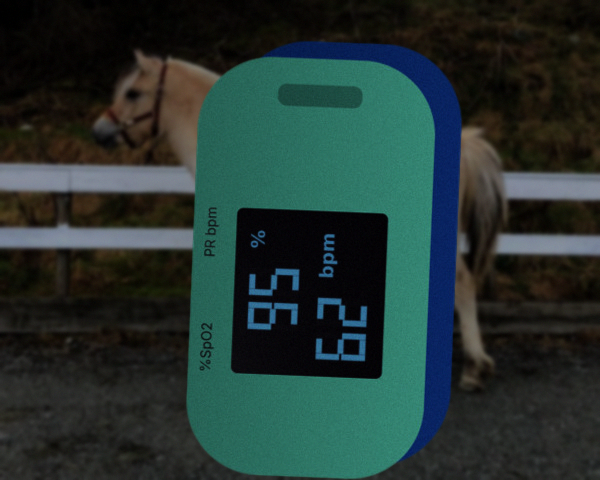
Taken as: 62 bpm
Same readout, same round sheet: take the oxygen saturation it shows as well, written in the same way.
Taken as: 95 %
